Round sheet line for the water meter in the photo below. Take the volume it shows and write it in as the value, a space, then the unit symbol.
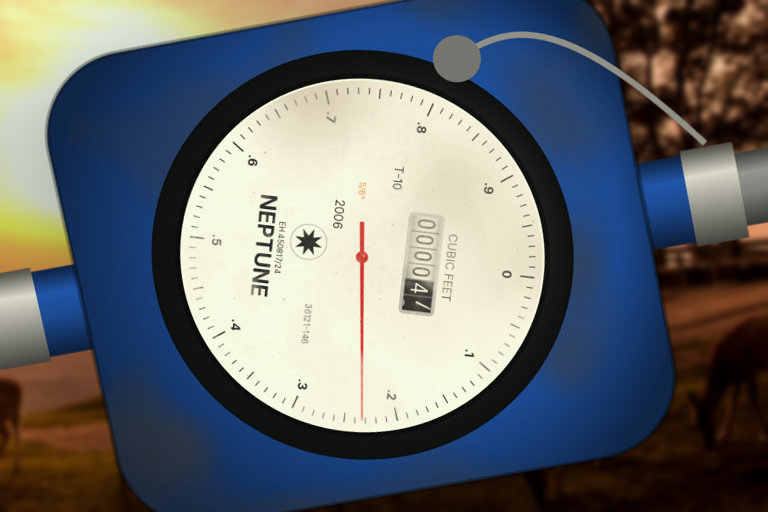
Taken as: 47.23 ft³
